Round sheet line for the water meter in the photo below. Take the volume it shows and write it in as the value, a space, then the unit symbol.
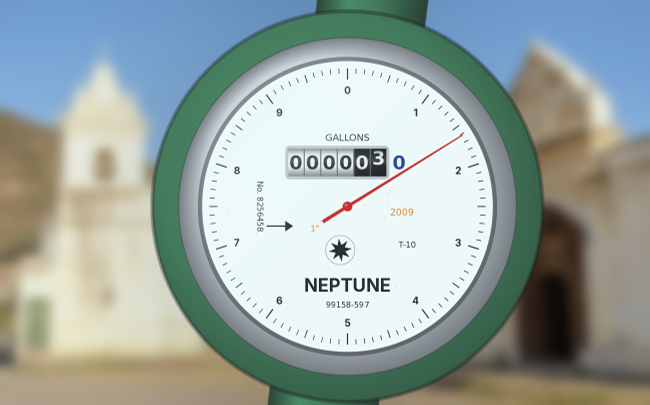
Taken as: 31.6 gal
